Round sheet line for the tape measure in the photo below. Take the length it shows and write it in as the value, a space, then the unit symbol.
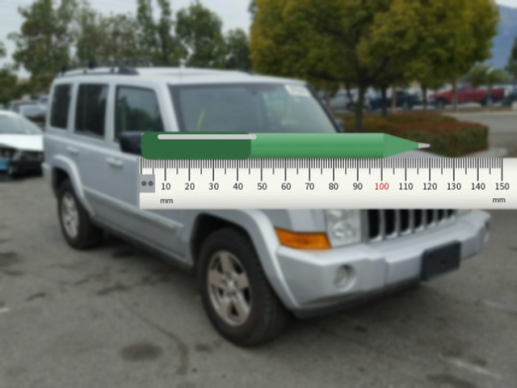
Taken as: 120 mm
